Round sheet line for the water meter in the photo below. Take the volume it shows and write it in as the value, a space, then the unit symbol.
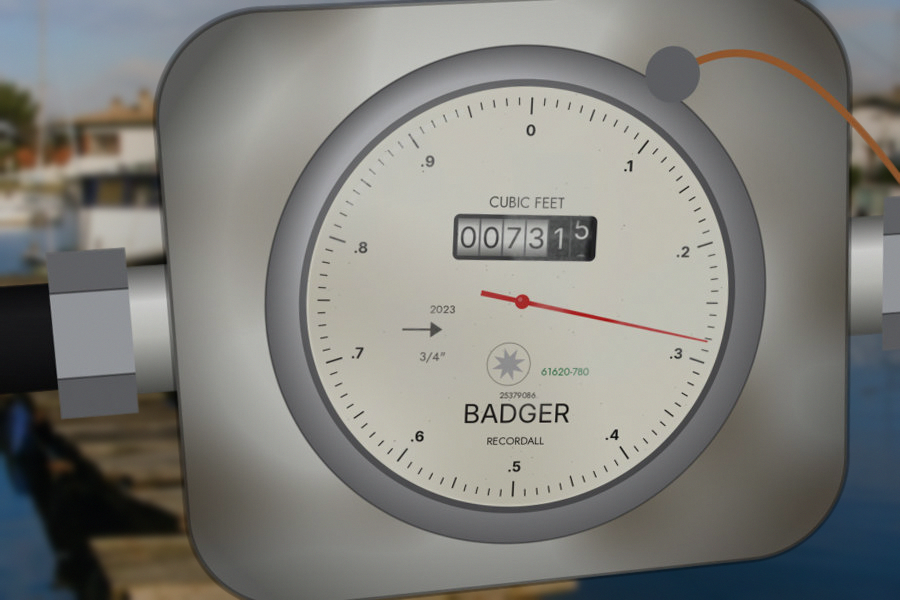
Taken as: 7315.28 ft³
